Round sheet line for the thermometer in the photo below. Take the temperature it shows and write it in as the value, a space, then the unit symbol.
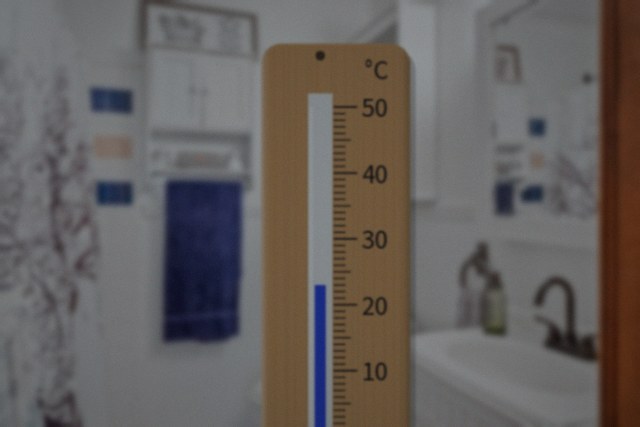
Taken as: 23 °C
